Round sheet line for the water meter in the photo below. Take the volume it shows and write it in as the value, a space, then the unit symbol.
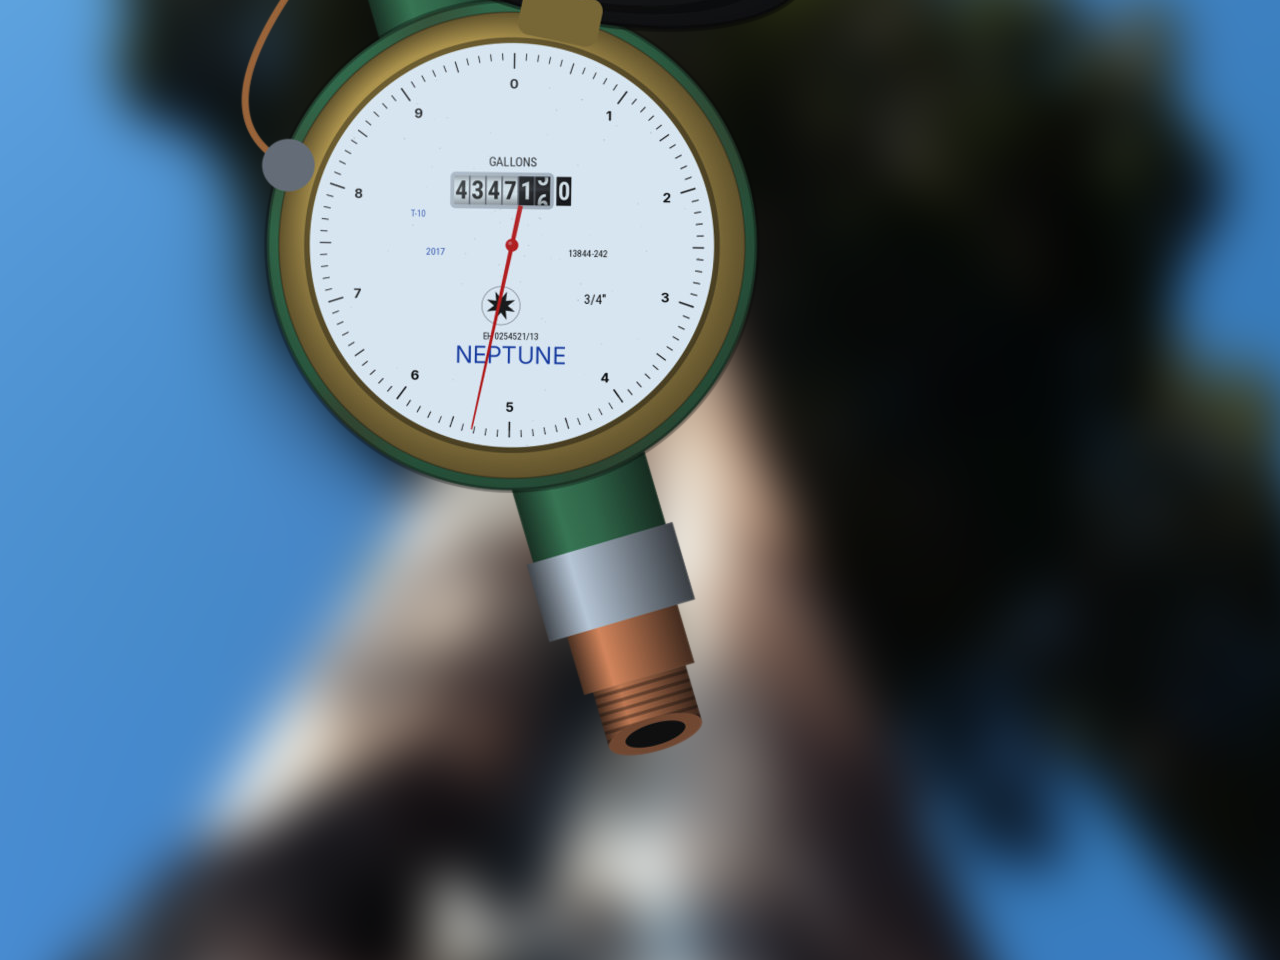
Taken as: 4347155.3 gal
